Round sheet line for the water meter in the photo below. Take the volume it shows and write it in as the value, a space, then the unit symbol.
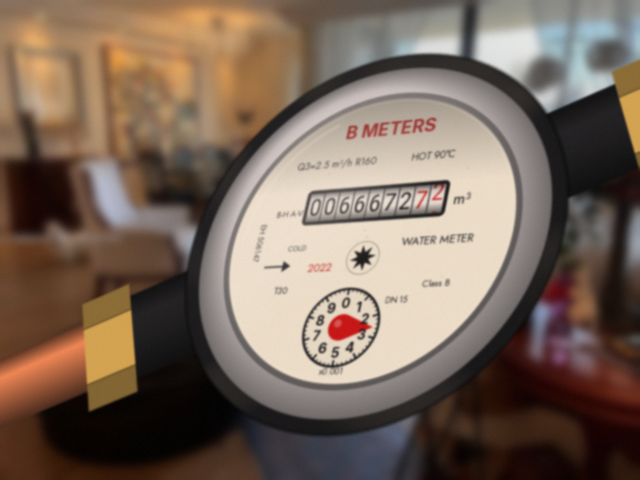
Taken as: 66672.722 m³
